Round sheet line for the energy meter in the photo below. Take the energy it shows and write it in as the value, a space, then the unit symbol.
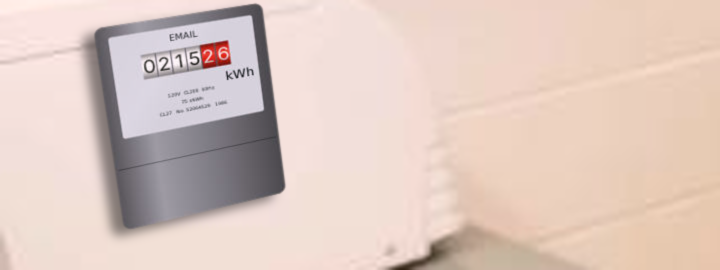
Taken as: 215.26 kWh
